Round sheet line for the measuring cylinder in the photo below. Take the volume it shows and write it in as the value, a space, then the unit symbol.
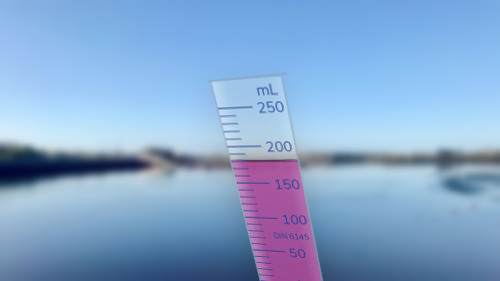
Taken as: 180 mL
